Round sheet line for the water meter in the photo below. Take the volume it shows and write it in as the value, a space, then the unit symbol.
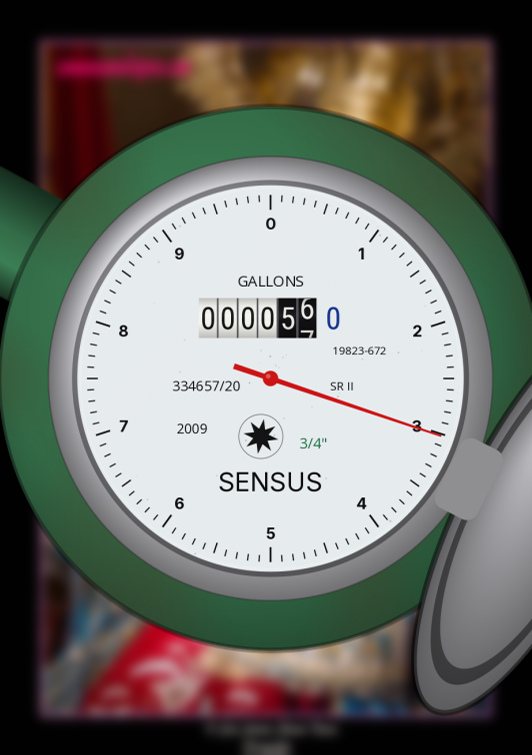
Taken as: 563.0 gal
